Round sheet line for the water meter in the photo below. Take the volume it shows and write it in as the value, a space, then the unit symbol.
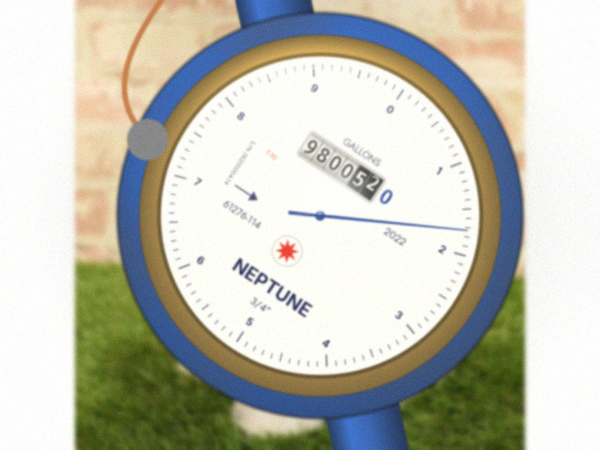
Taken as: 9800521.7 gal
